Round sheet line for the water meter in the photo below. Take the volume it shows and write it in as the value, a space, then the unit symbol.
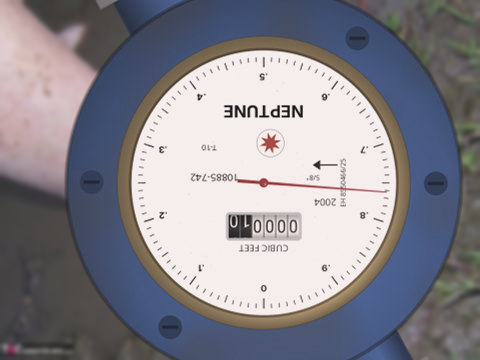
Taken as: 9.76 ft³
